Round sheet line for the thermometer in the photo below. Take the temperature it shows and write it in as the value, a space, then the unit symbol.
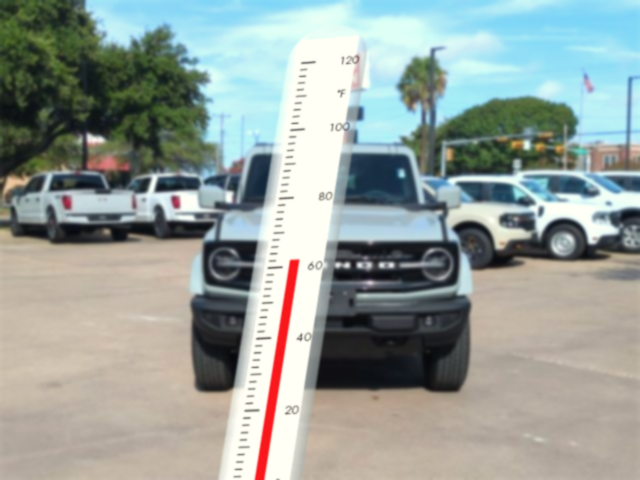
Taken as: 62 °F
